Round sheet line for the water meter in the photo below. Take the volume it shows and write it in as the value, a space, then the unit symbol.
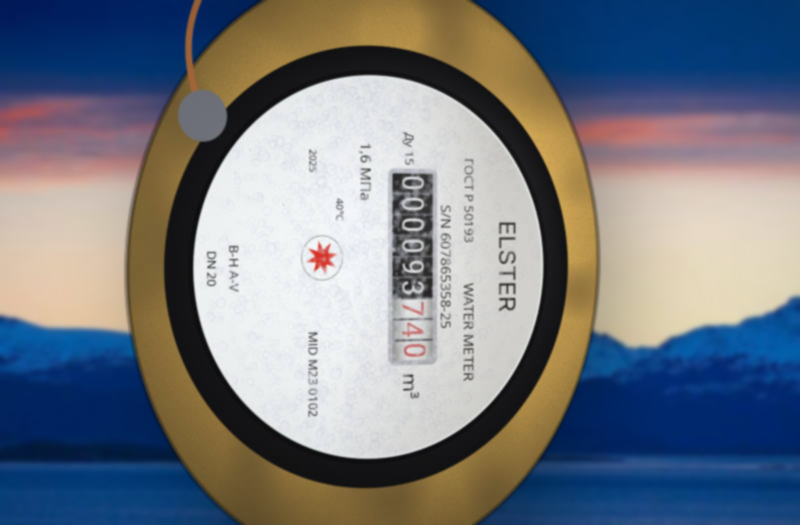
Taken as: 93.740 m³
